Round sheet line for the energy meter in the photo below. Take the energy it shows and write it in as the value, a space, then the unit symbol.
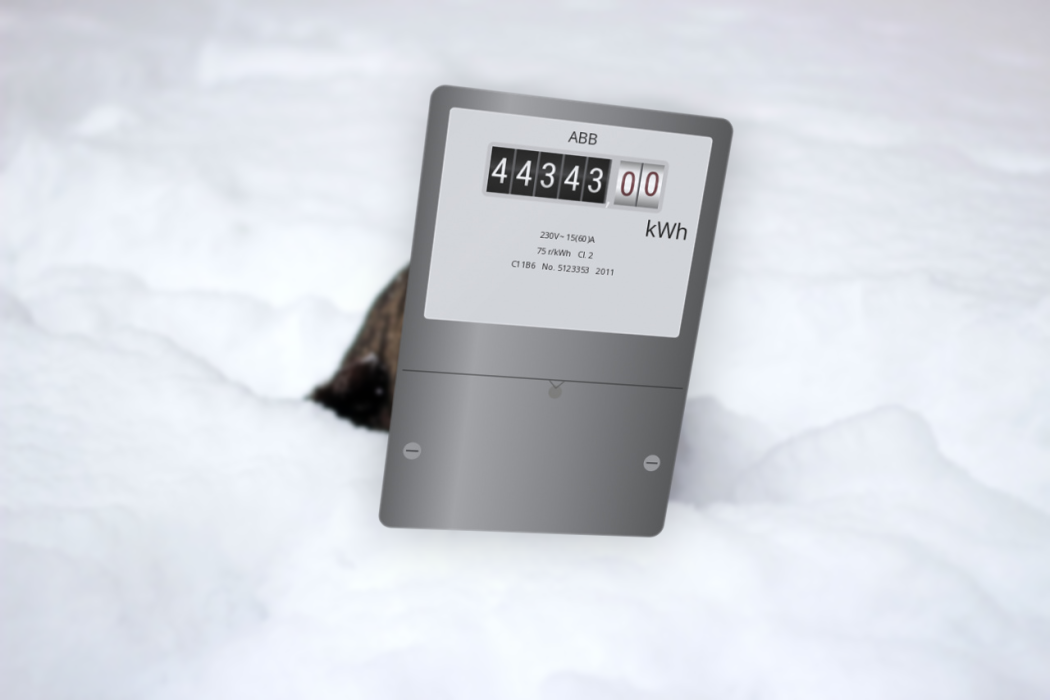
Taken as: 44343.00 kWh
